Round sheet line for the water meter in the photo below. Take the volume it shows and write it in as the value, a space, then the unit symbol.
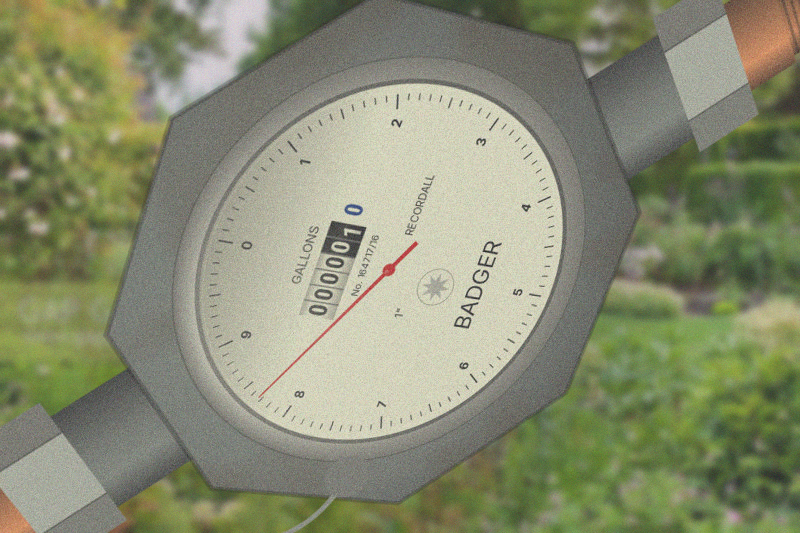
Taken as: 8.3 gal
